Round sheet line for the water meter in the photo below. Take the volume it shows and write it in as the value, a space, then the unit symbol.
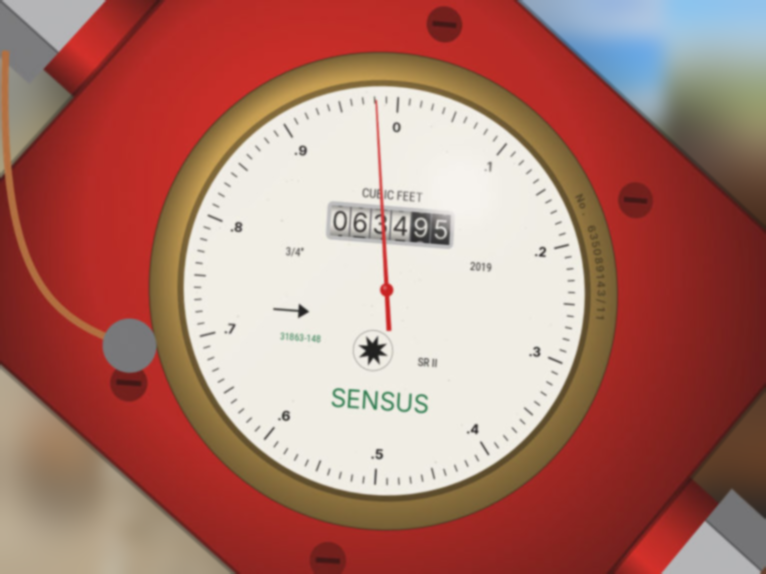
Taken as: 63494.98 ft³
